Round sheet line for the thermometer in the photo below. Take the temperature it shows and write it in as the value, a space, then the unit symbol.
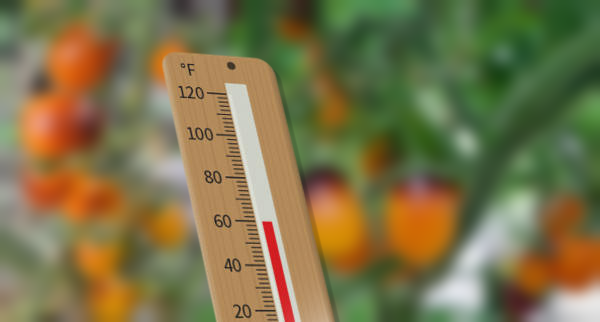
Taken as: 60 °F
